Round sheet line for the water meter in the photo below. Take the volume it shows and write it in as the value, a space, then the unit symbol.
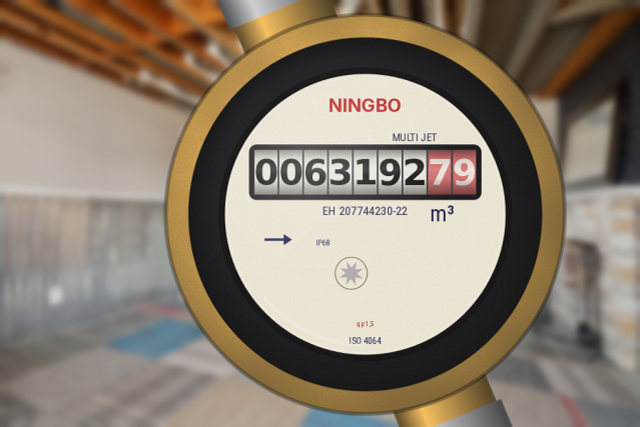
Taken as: 63192.79 m³
